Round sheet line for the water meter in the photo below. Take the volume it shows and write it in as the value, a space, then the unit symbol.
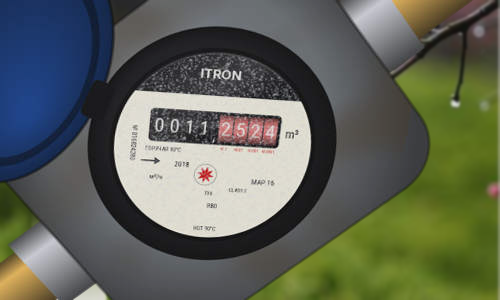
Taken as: 11.2524 m³
